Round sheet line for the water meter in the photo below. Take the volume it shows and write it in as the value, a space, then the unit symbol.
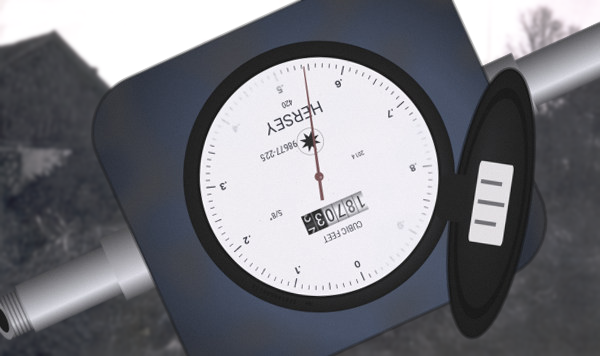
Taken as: 187032.54 ft³
